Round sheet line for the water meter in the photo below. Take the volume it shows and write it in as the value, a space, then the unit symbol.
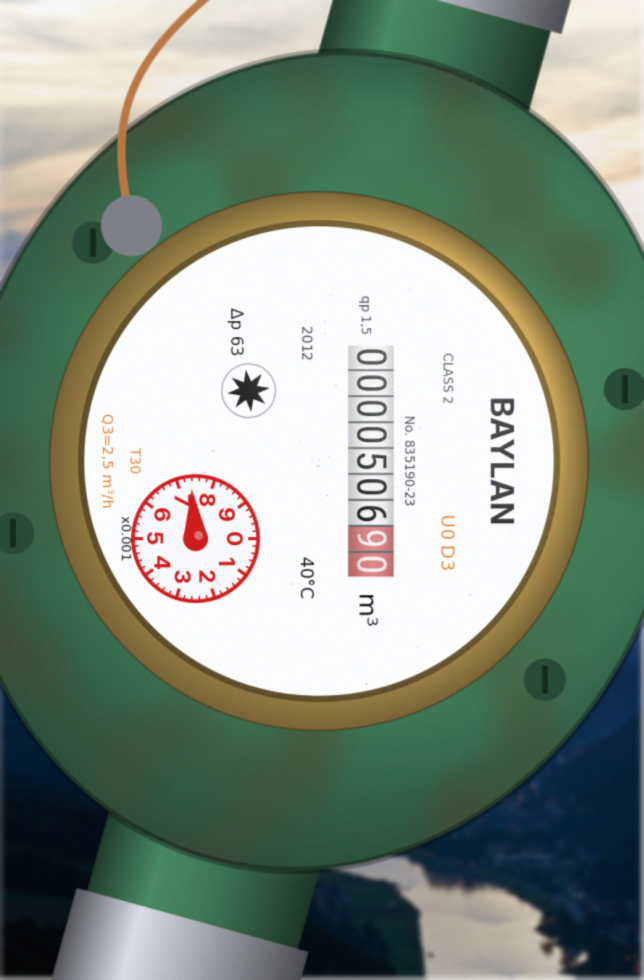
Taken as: 506.907 m³
